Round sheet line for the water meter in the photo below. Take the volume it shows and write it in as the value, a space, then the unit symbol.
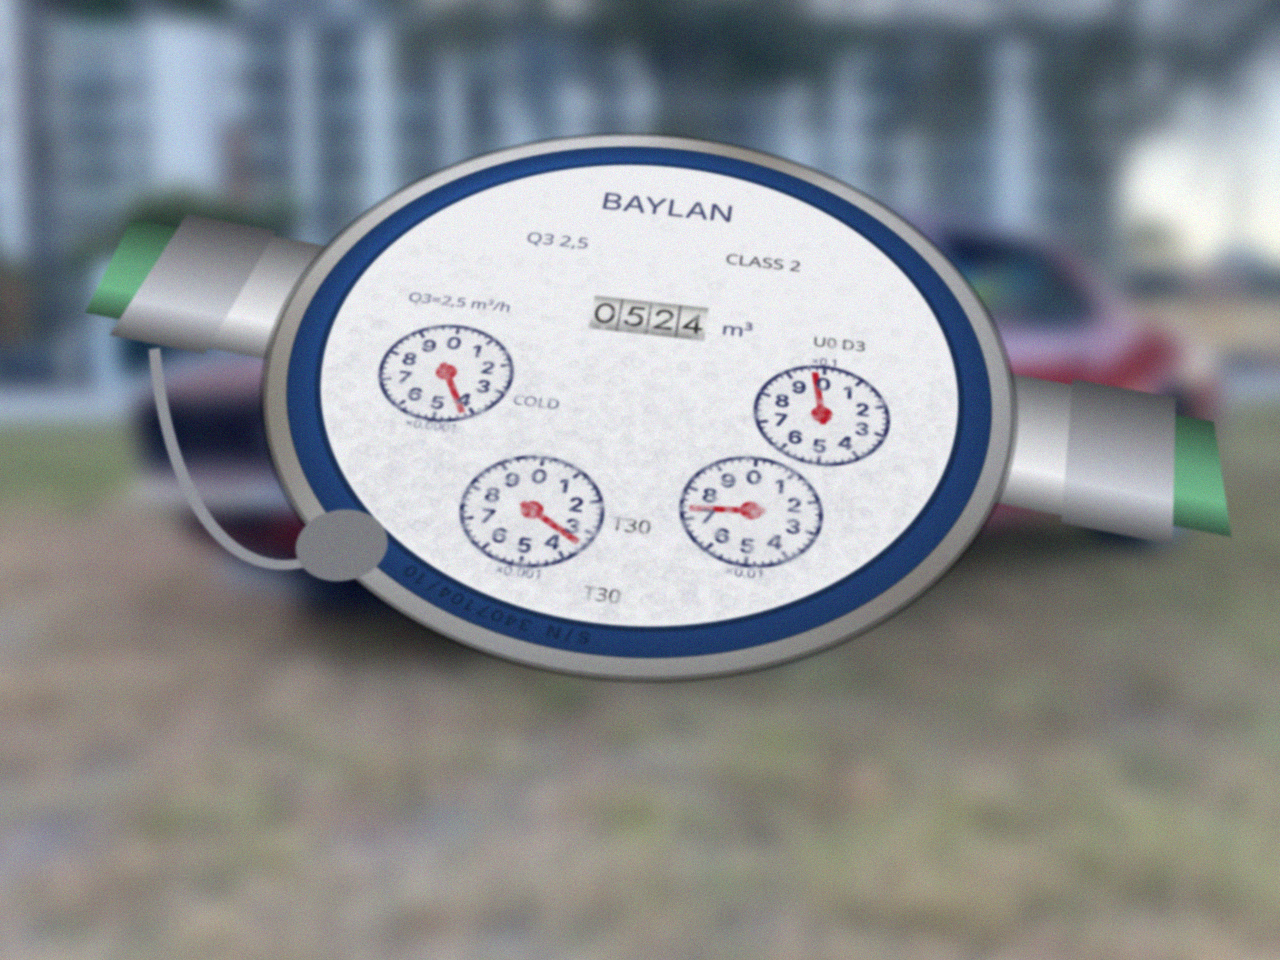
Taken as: 523.9734 m³
